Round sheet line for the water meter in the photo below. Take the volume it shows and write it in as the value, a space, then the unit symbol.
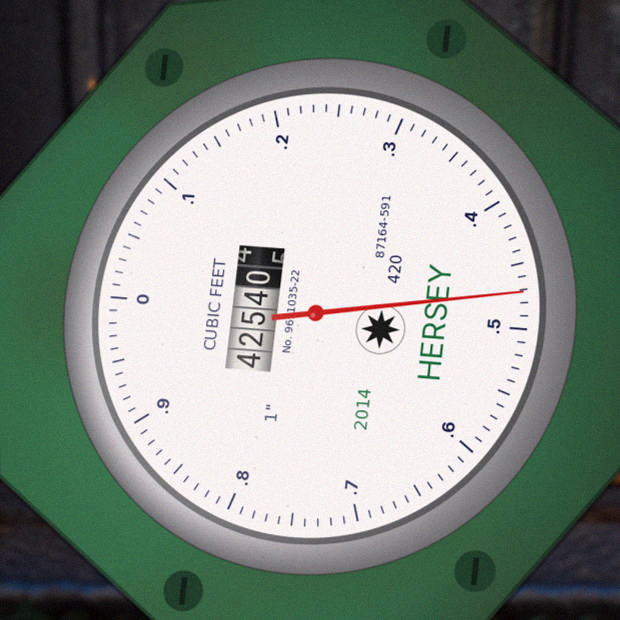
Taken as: 425404.47 ft³
